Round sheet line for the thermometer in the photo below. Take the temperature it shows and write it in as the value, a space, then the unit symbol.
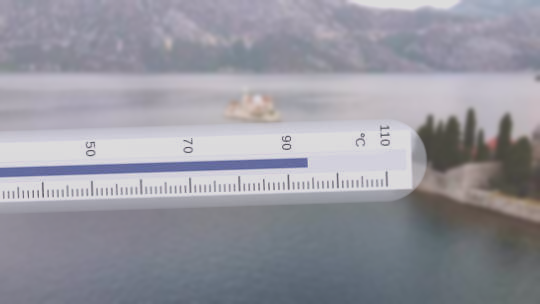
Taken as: 94 °C
